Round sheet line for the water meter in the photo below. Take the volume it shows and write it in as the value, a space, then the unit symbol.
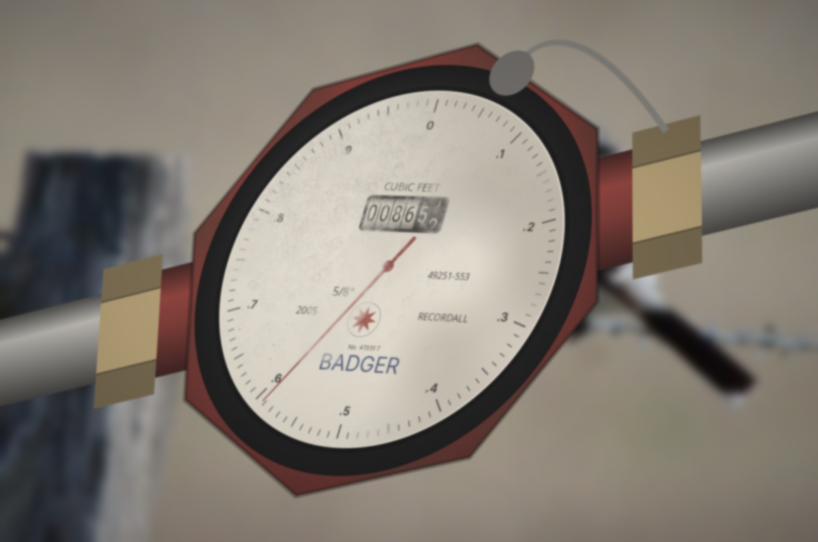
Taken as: 8651.59 ft³
